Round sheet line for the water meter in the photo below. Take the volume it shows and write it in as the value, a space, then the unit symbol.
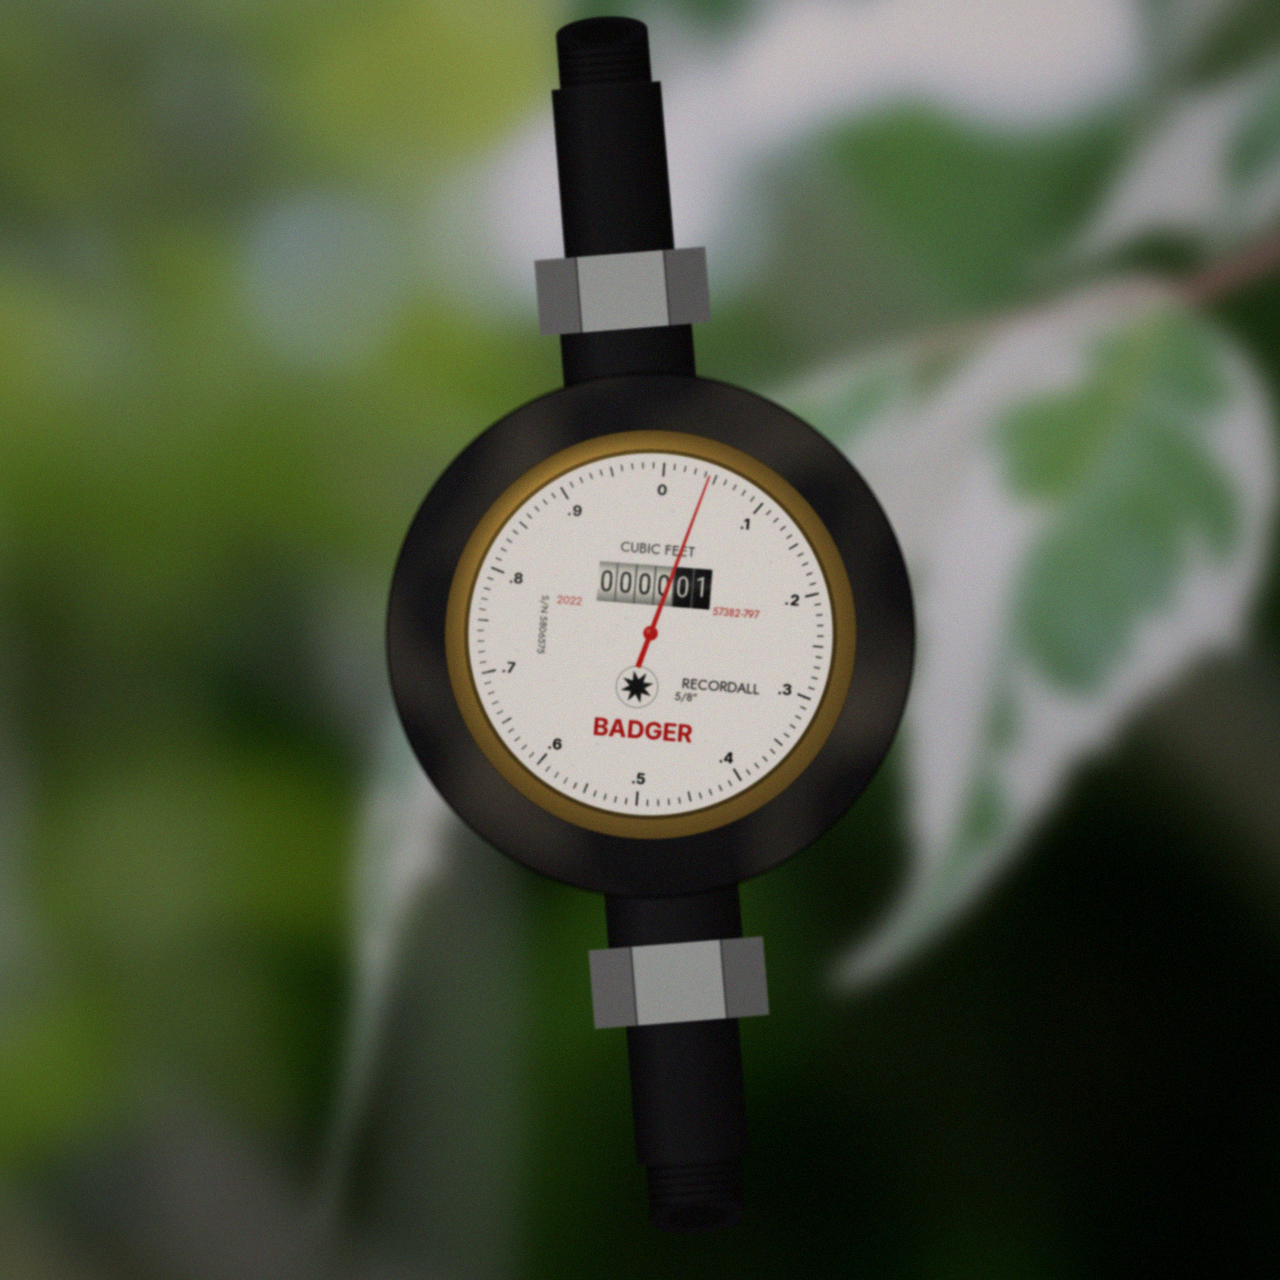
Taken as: 1.04 ft³
